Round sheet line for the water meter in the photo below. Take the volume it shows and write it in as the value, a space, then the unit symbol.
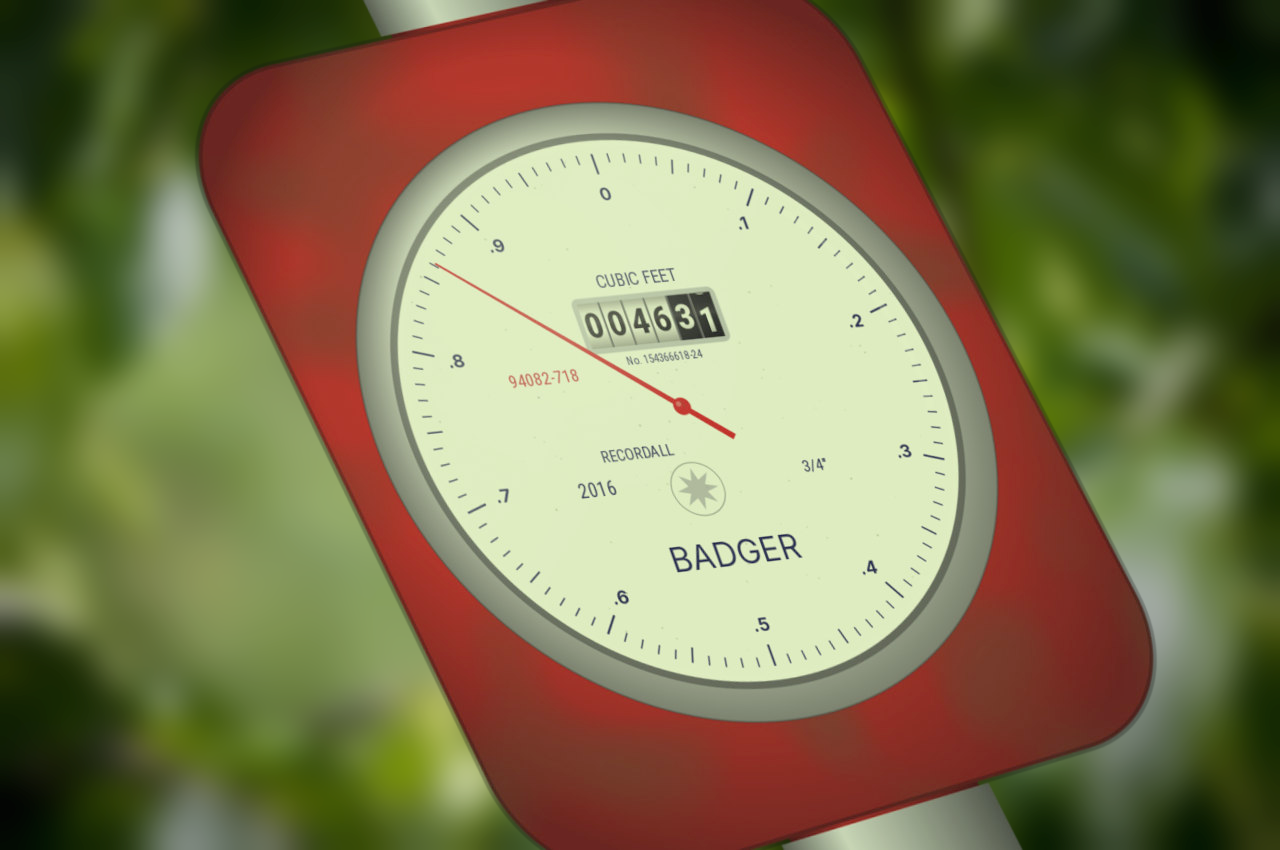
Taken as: 4630.86 ft³
